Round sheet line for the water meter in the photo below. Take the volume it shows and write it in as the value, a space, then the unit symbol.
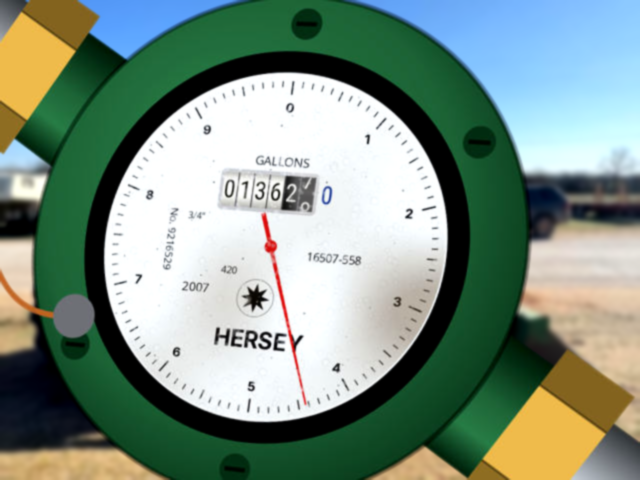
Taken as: 136274.4 gal
